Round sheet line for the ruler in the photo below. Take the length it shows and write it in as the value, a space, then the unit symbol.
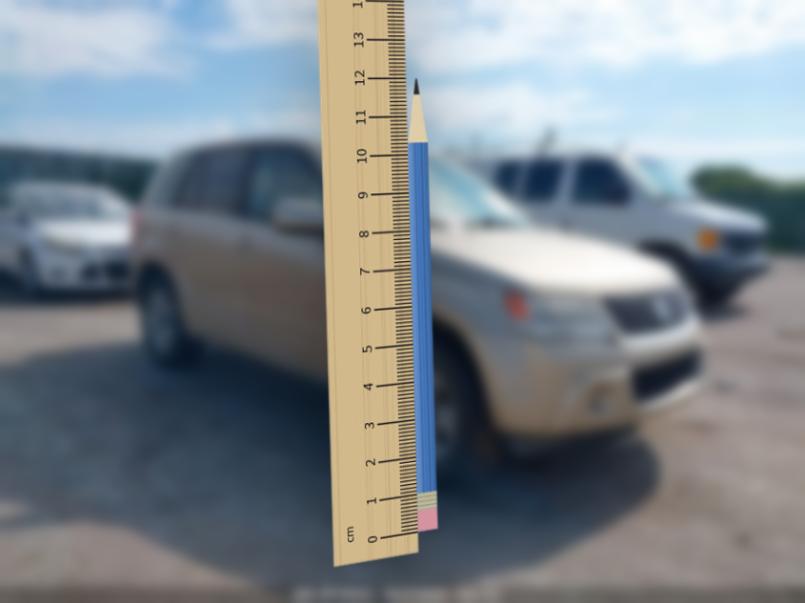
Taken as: 12 cm
